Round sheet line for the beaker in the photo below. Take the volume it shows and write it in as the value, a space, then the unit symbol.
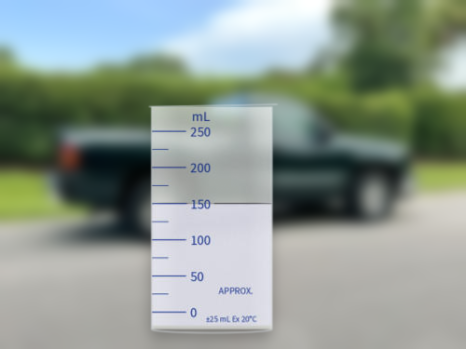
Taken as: 150 mL
